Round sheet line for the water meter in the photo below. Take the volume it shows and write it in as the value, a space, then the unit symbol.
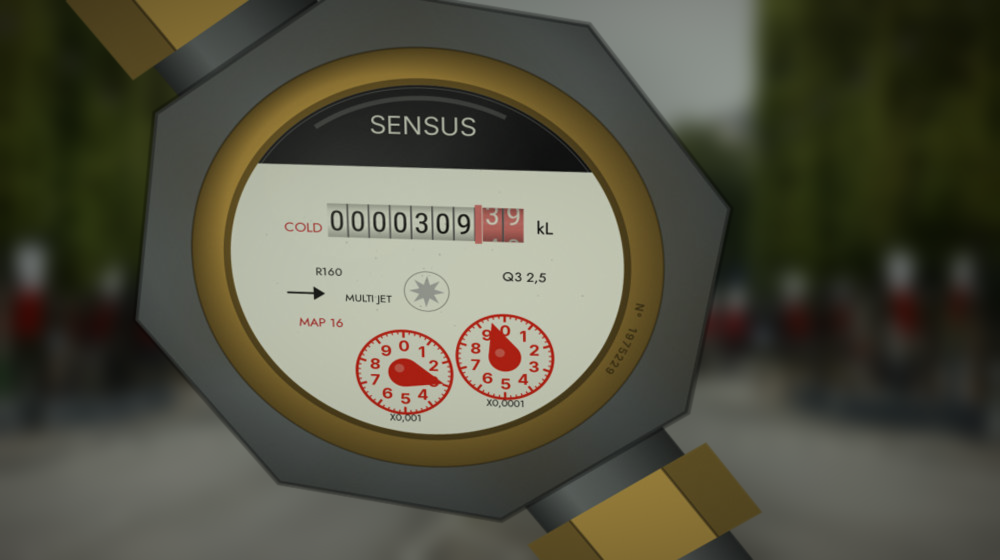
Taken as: 309.3929 kL
